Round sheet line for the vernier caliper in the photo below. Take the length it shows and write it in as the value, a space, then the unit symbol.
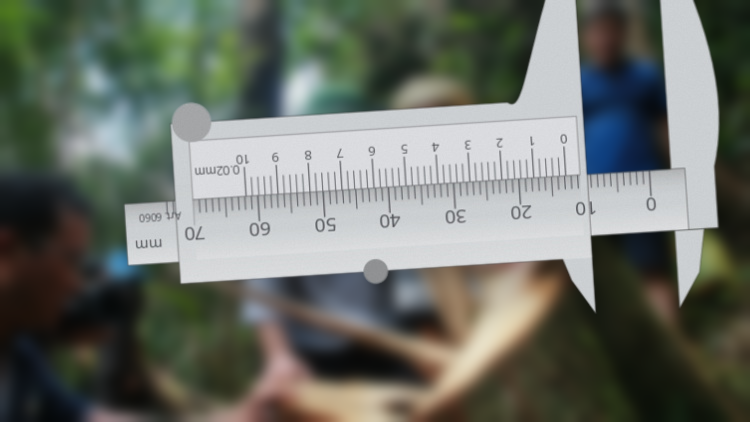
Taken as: 12.8 mm
